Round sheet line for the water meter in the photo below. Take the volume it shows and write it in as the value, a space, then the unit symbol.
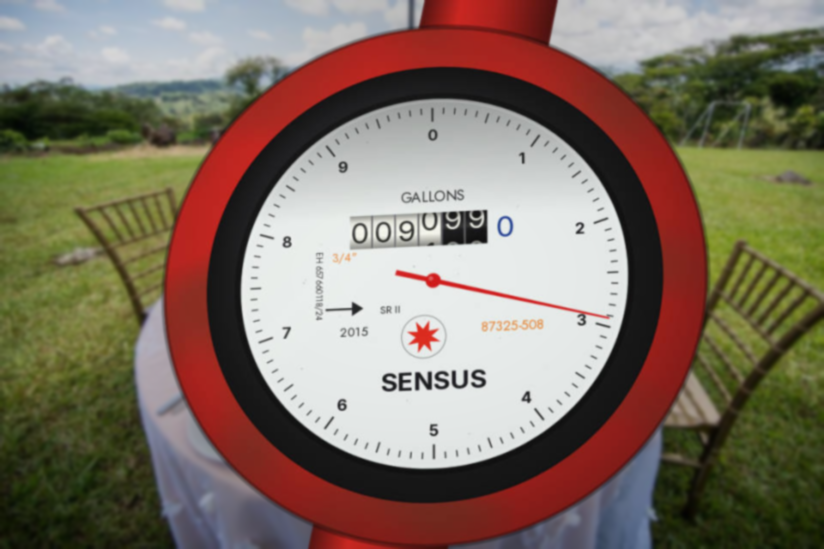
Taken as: 90992.9 gal
